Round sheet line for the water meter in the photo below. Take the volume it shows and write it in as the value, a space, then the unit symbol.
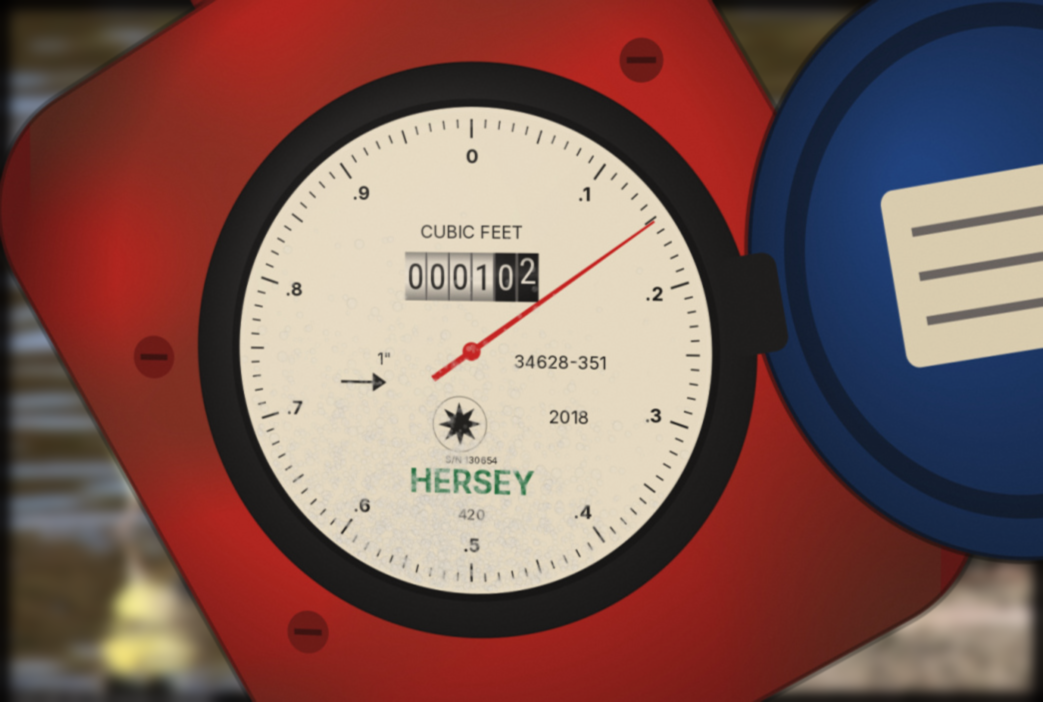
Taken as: 102.15 ft³
